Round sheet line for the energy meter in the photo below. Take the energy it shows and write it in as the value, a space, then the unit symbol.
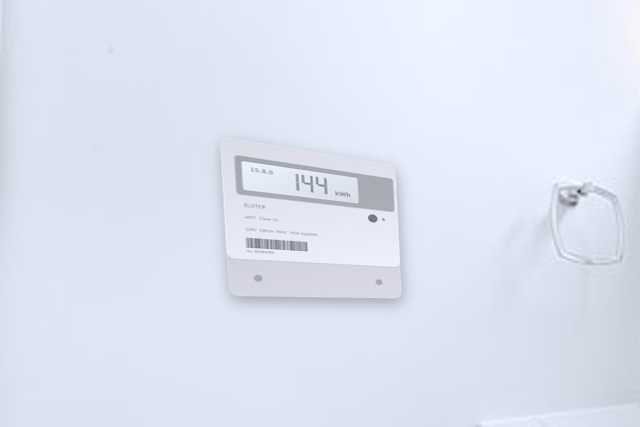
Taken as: 144 kWh
